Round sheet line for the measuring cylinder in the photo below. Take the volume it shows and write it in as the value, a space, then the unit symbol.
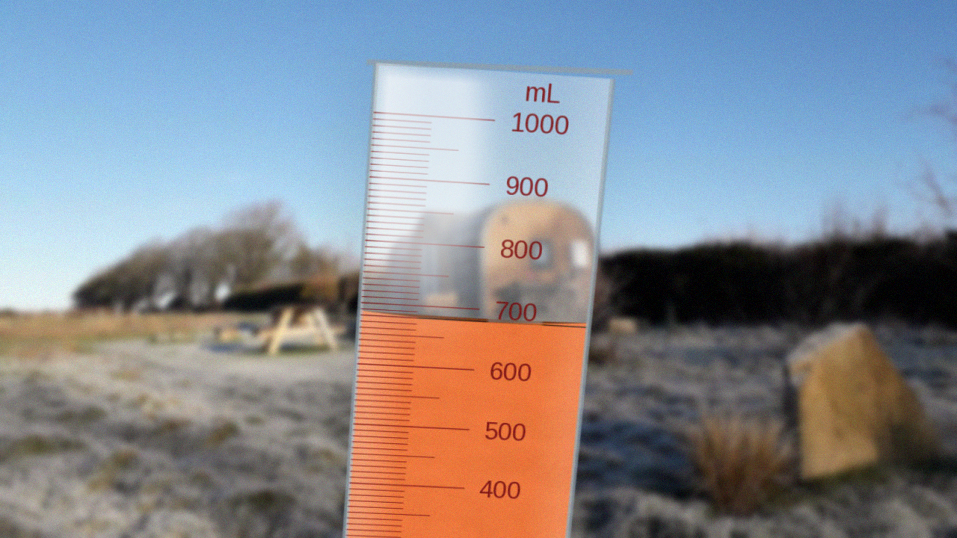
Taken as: 680 mL
